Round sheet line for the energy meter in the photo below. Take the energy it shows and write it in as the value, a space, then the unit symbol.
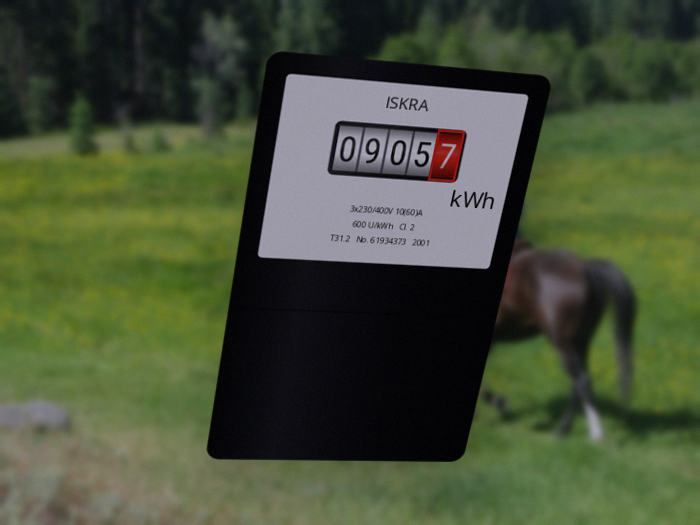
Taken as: 905.7 kWh
